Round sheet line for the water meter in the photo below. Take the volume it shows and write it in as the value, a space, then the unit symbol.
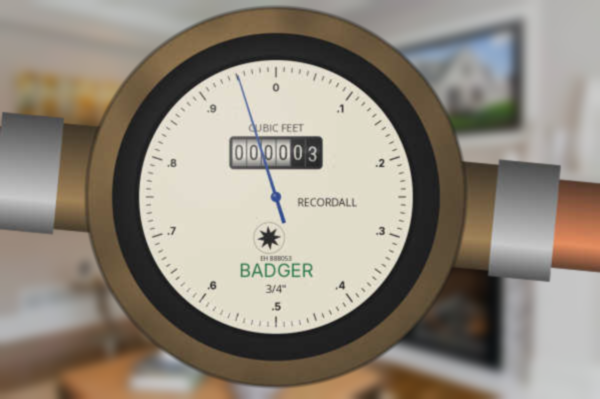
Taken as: 2.95 ft³
